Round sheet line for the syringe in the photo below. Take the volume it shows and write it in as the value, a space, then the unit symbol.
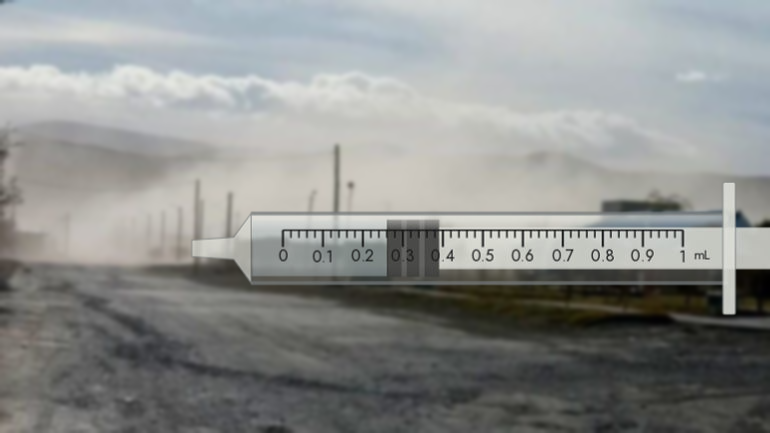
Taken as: 0.26 mL
